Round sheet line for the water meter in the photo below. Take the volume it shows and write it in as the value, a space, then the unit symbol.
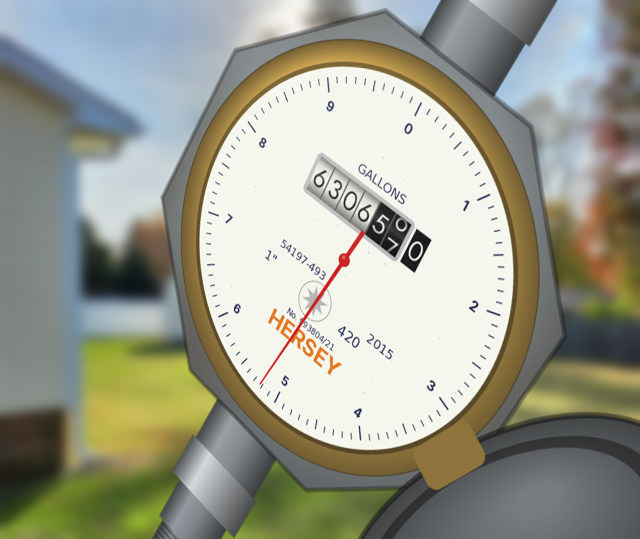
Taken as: 6306565.2 gal
